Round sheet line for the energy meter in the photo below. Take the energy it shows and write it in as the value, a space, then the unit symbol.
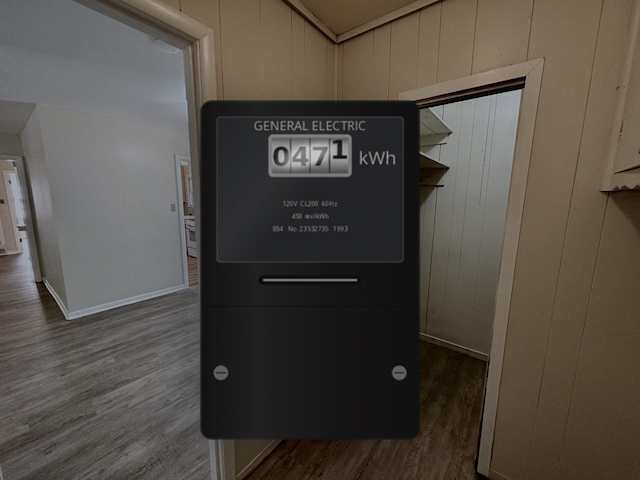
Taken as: 471 kWh
